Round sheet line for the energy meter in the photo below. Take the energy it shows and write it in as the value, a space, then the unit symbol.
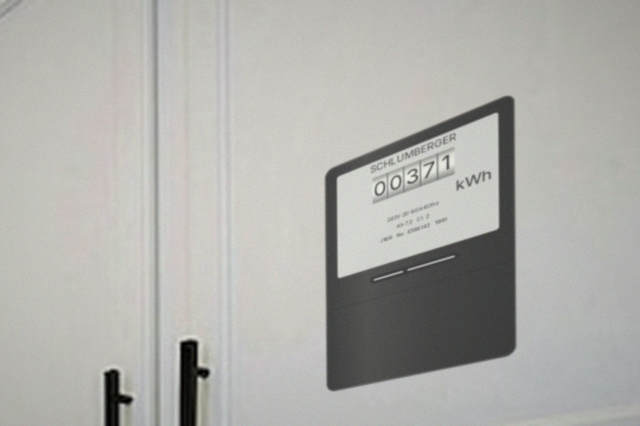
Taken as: 371 kWh
